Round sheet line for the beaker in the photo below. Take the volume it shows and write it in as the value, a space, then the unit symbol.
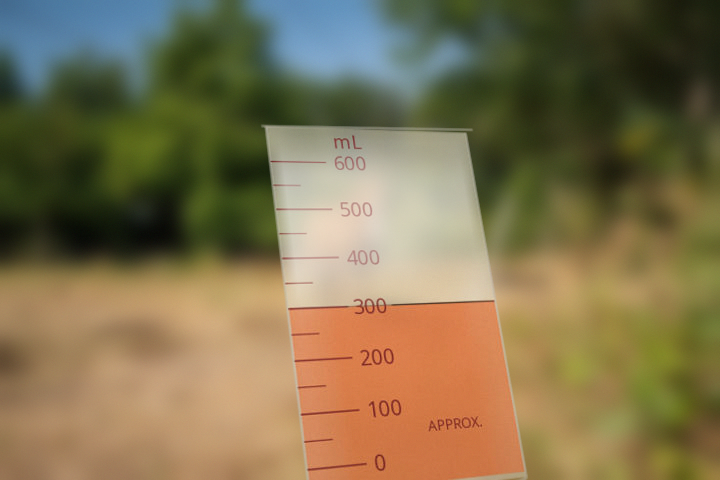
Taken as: 300 mL
